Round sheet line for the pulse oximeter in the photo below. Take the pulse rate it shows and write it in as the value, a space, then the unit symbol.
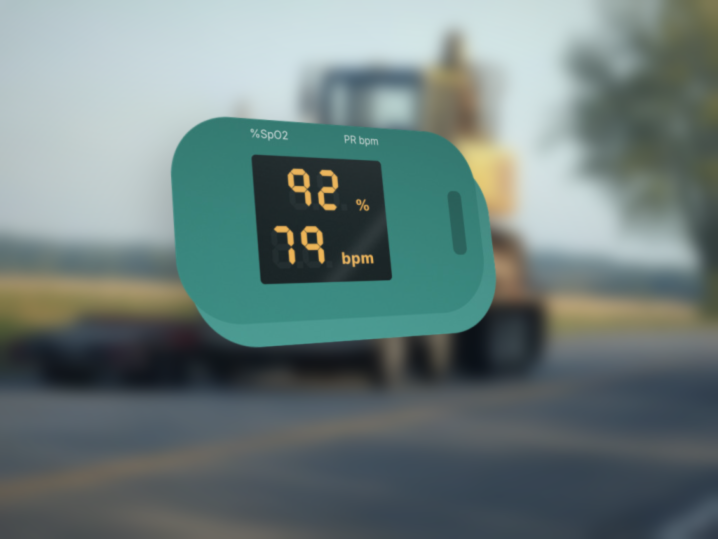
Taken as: 79 bpm
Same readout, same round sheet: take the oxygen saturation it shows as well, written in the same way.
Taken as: 92 %
